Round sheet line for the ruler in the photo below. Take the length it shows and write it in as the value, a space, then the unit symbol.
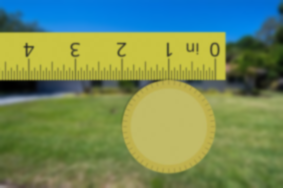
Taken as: 2 in
